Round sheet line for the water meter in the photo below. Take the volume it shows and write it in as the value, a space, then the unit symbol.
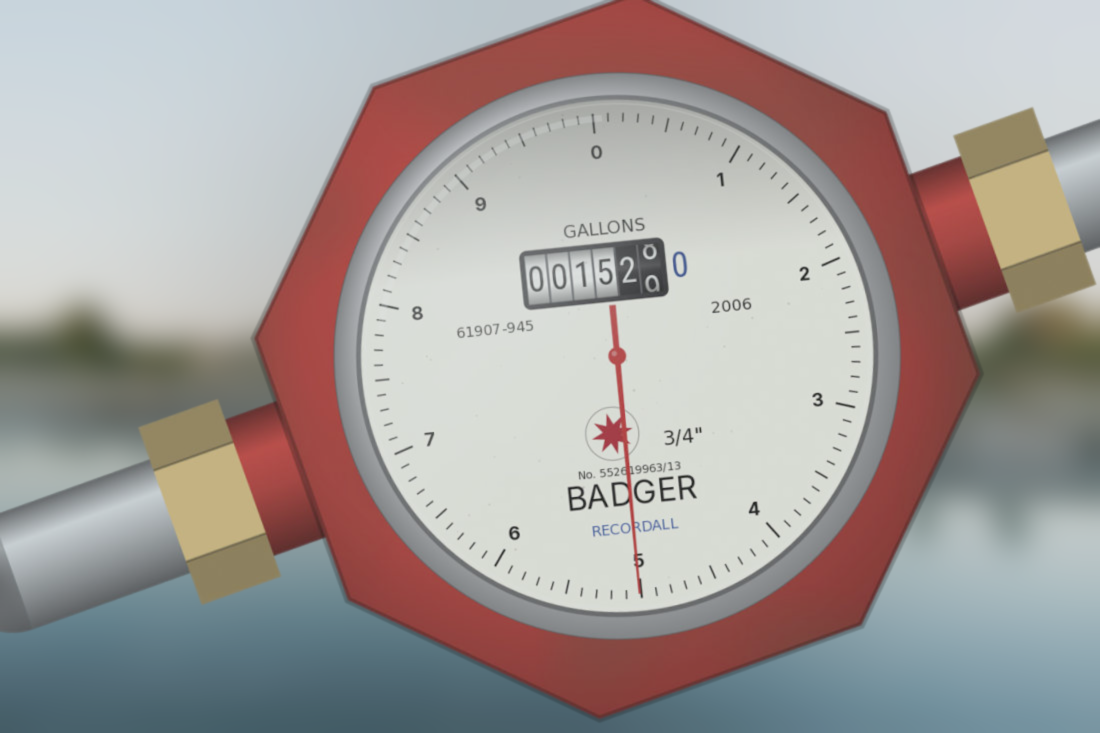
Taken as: 15285.0 gal
